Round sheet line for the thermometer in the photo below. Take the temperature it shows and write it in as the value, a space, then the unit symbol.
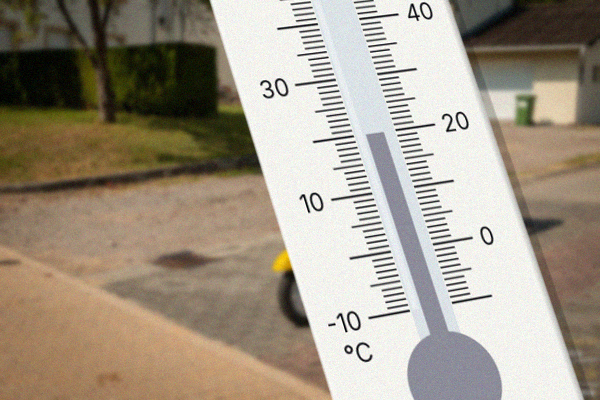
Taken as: 20 °C
